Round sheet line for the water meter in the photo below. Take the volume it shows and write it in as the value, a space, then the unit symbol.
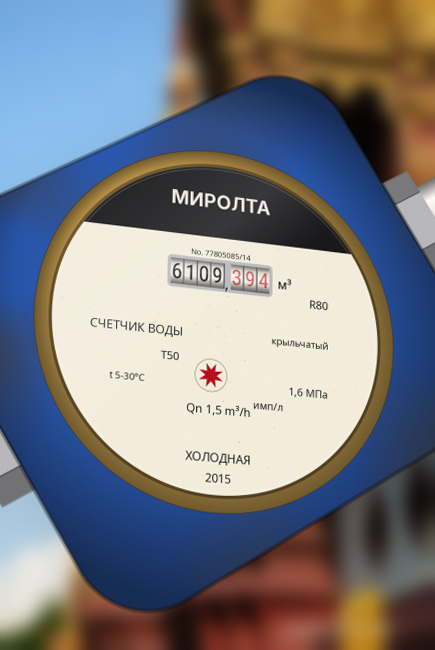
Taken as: 6109.394 m³
